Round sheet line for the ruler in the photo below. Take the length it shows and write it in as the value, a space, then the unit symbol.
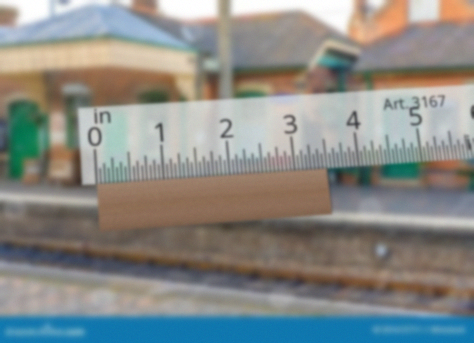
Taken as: 3.5 in
